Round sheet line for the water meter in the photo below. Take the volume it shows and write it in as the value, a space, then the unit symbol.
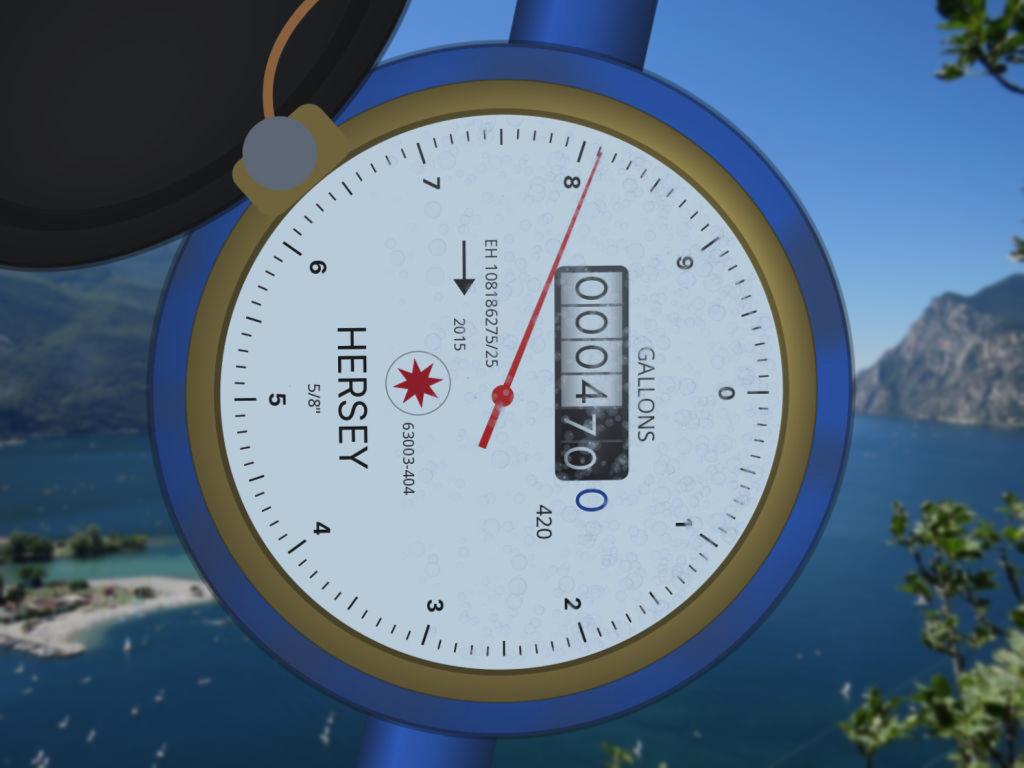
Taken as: 4698.1 gal
